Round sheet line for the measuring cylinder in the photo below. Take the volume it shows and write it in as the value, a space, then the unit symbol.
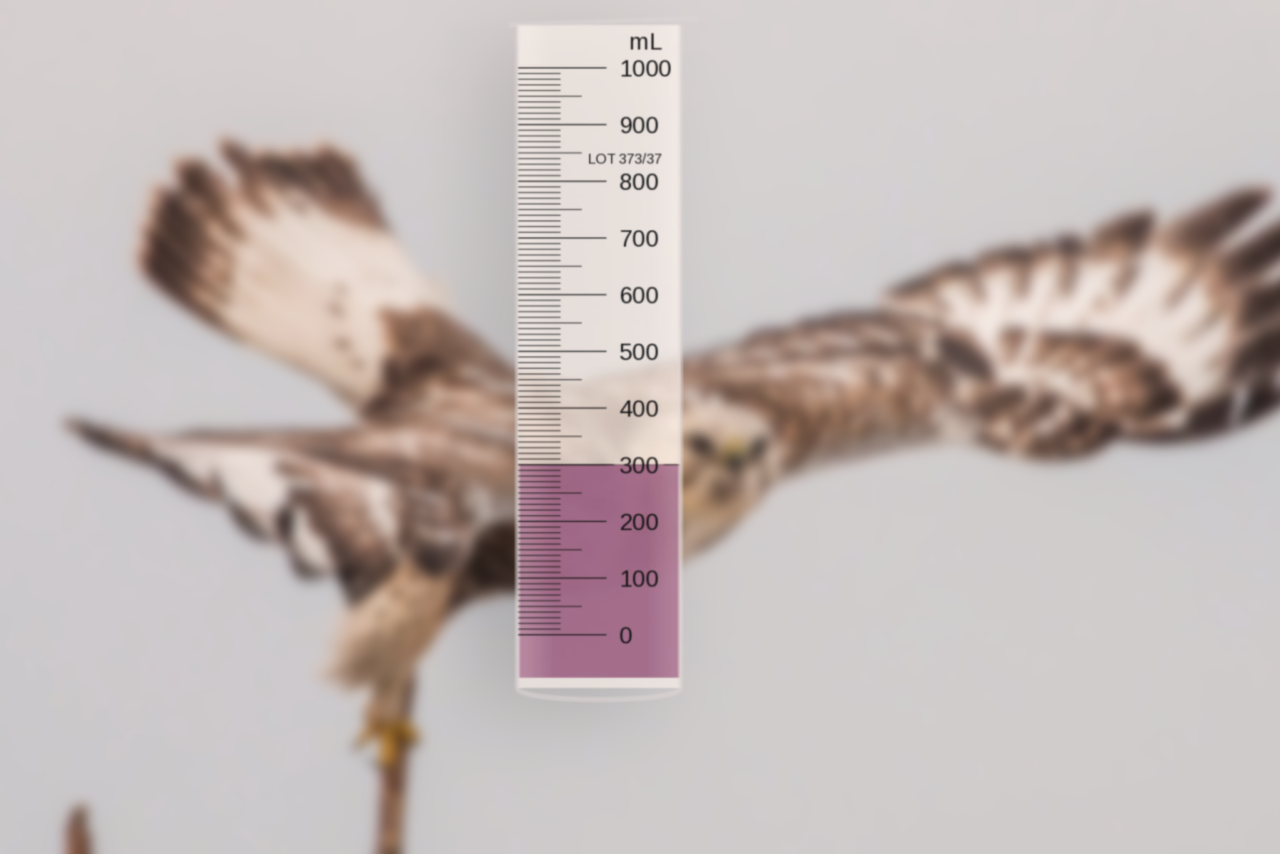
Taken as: 300 mL
